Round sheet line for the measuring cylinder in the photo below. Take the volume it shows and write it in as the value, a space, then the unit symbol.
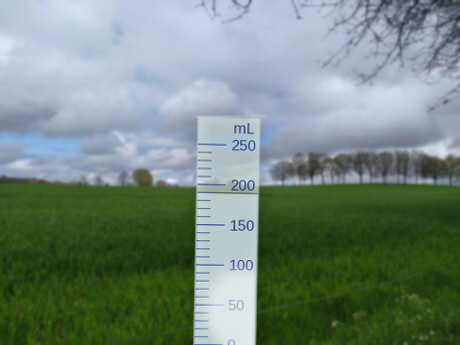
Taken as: 190 mL
